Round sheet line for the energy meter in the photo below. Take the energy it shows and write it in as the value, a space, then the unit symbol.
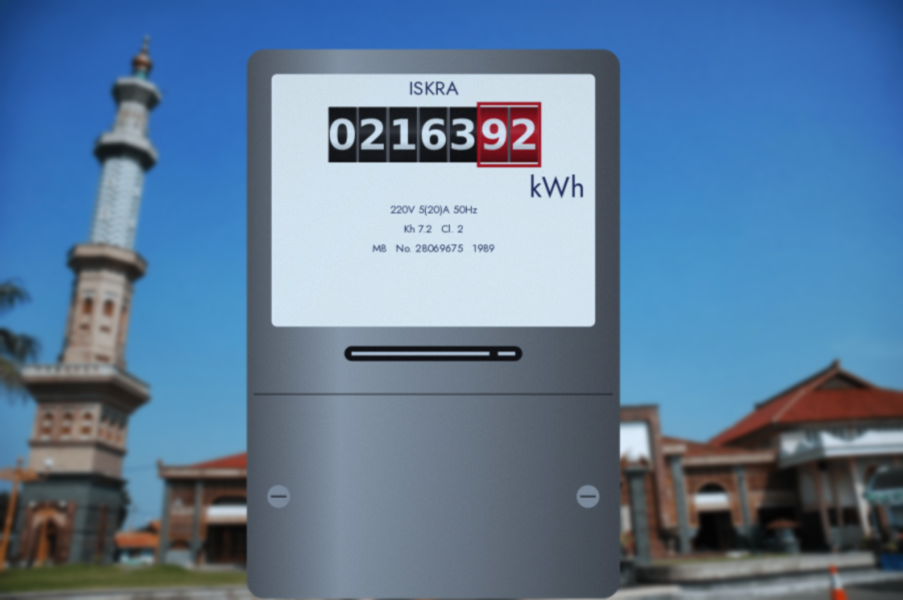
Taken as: 2163.92 kWh
